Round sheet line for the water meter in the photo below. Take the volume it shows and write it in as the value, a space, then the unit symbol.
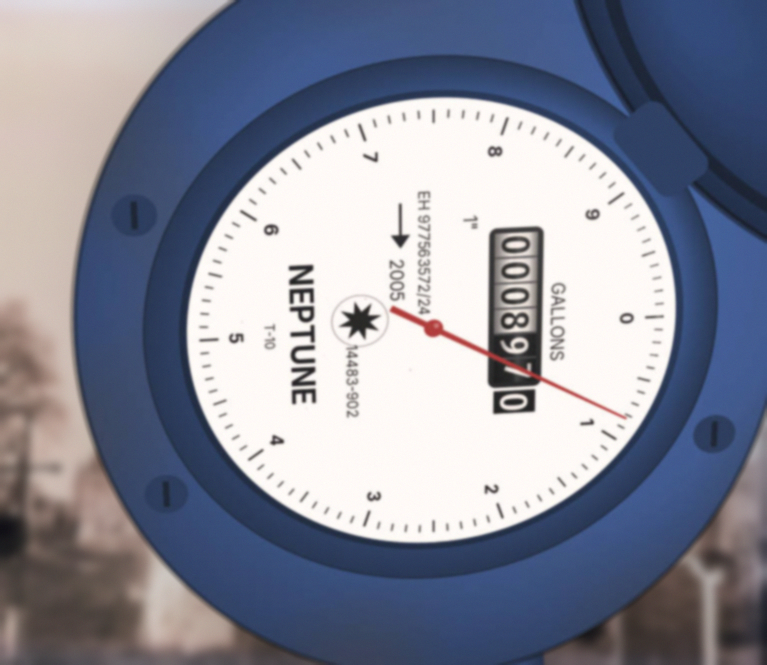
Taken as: 8970.8 gal
